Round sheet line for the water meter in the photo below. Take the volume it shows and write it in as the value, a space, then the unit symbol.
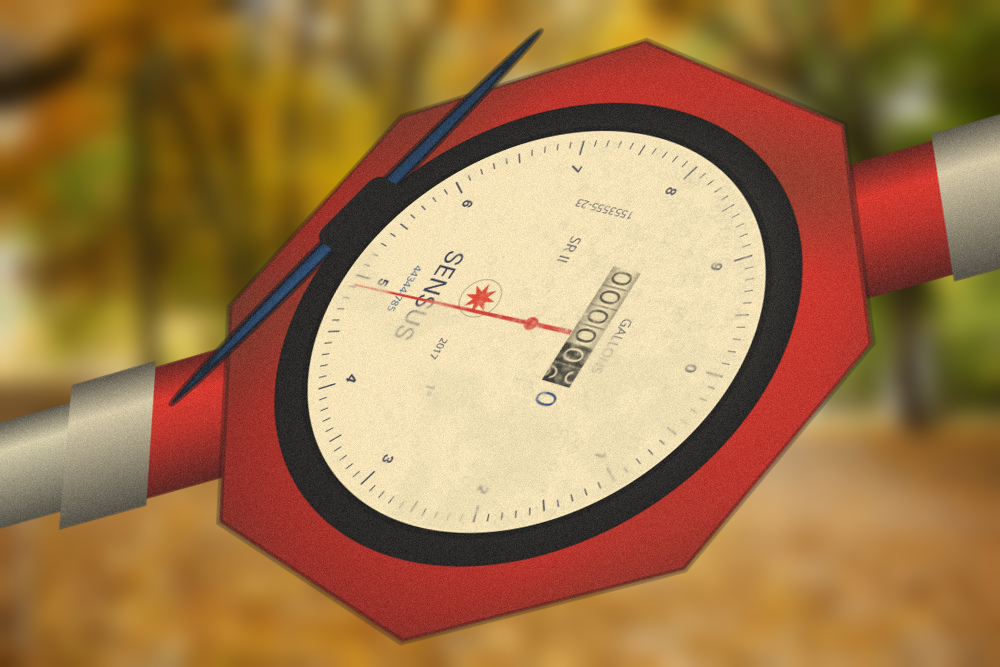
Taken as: 54.9 gal
